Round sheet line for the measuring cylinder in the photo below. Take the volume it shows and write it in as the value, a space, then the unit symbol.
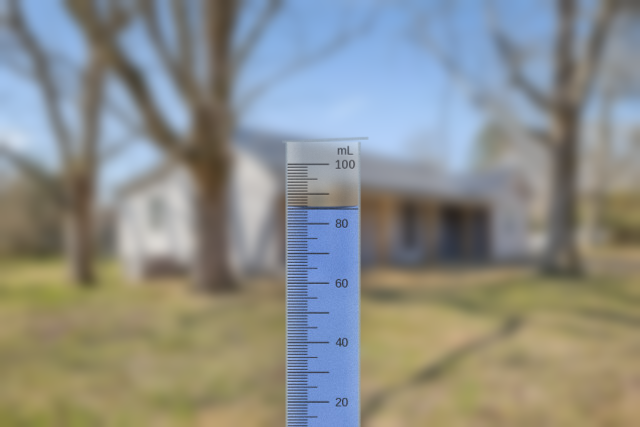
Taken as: 85 mL
